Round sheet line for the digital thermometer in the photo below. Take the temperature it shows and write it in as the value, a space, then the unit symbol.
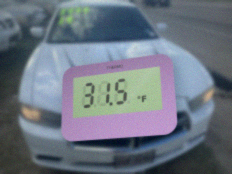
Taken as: 31.5 °F
